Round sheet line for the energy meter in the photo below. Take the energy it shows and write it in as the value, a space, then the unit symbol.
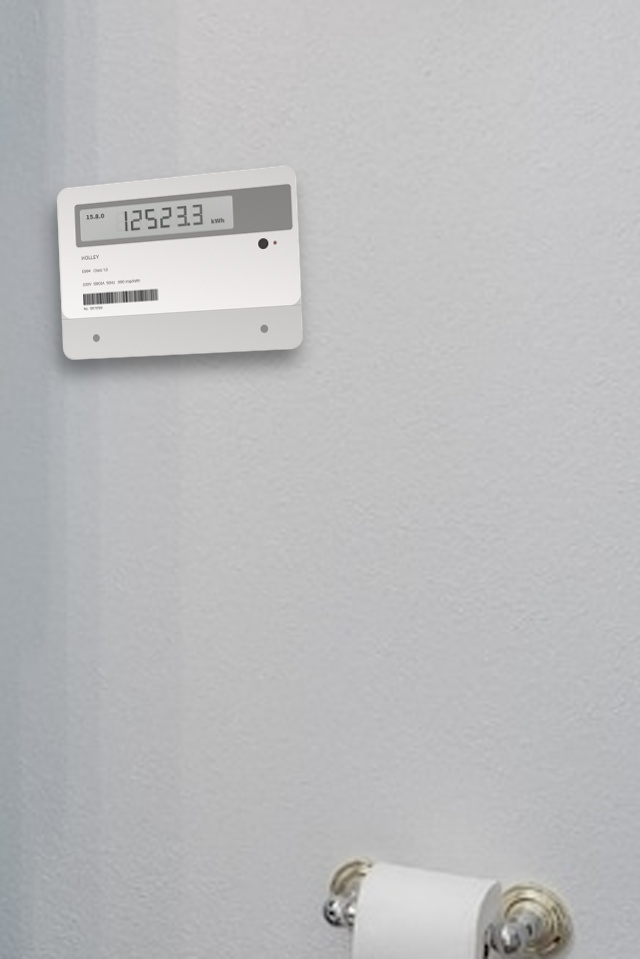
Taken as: 12523.3 kWh
